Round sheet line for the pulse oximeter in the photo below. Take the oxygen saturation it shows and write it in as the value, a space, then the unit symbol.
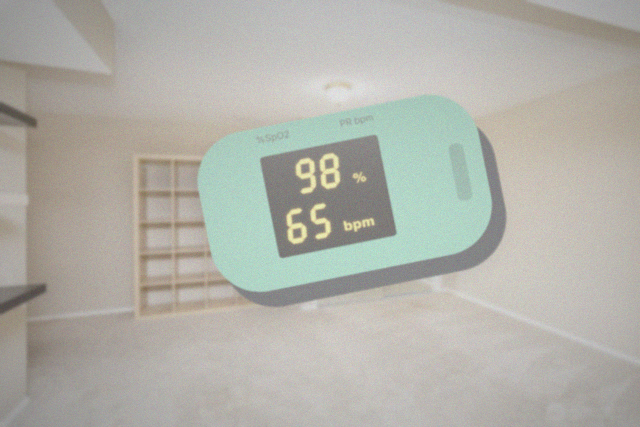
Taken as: 98 %
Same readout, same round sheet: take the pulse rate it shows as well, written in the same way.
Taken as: 65 bpm
